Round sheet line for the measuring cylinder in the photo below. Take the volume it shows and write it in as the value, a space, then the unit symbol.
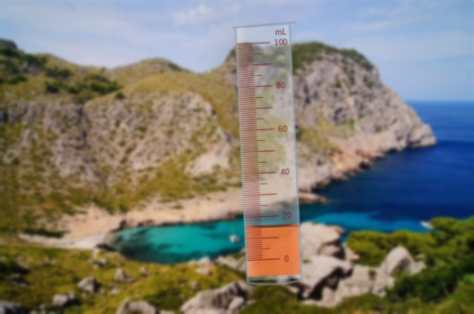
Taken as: 15 mL
